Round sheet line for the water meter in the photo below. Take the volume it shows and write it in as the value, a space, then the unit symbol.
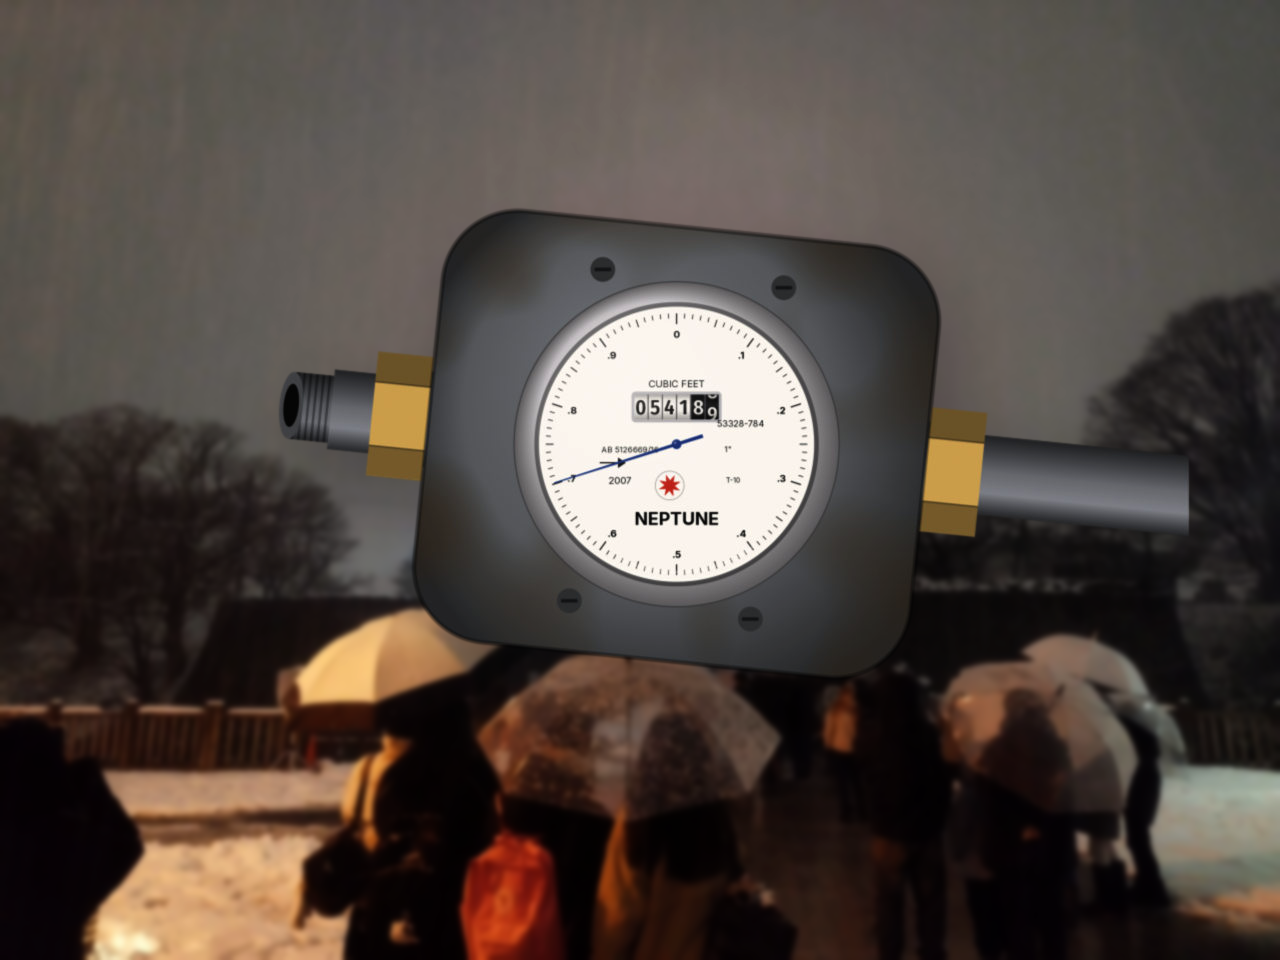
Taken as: 54188.70 ft³
